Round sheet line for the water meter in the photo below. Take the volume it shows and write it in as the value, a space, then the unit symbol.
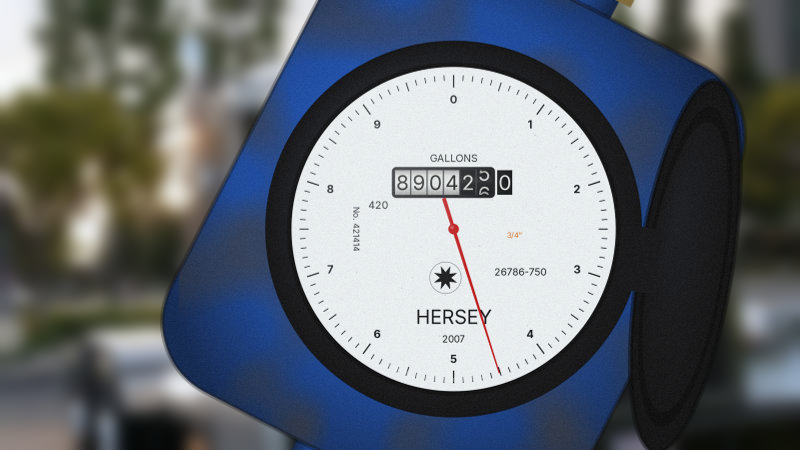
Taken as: 8904254.5 gal
